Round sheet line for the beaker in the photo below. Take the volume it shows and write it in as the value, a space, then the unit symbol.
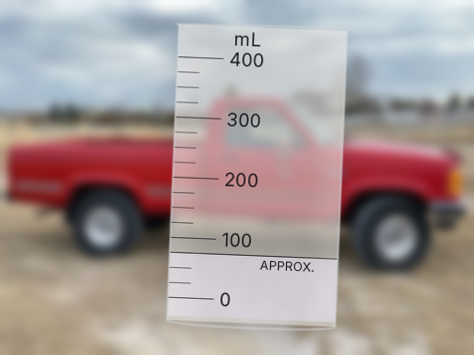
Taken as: 75 mL
